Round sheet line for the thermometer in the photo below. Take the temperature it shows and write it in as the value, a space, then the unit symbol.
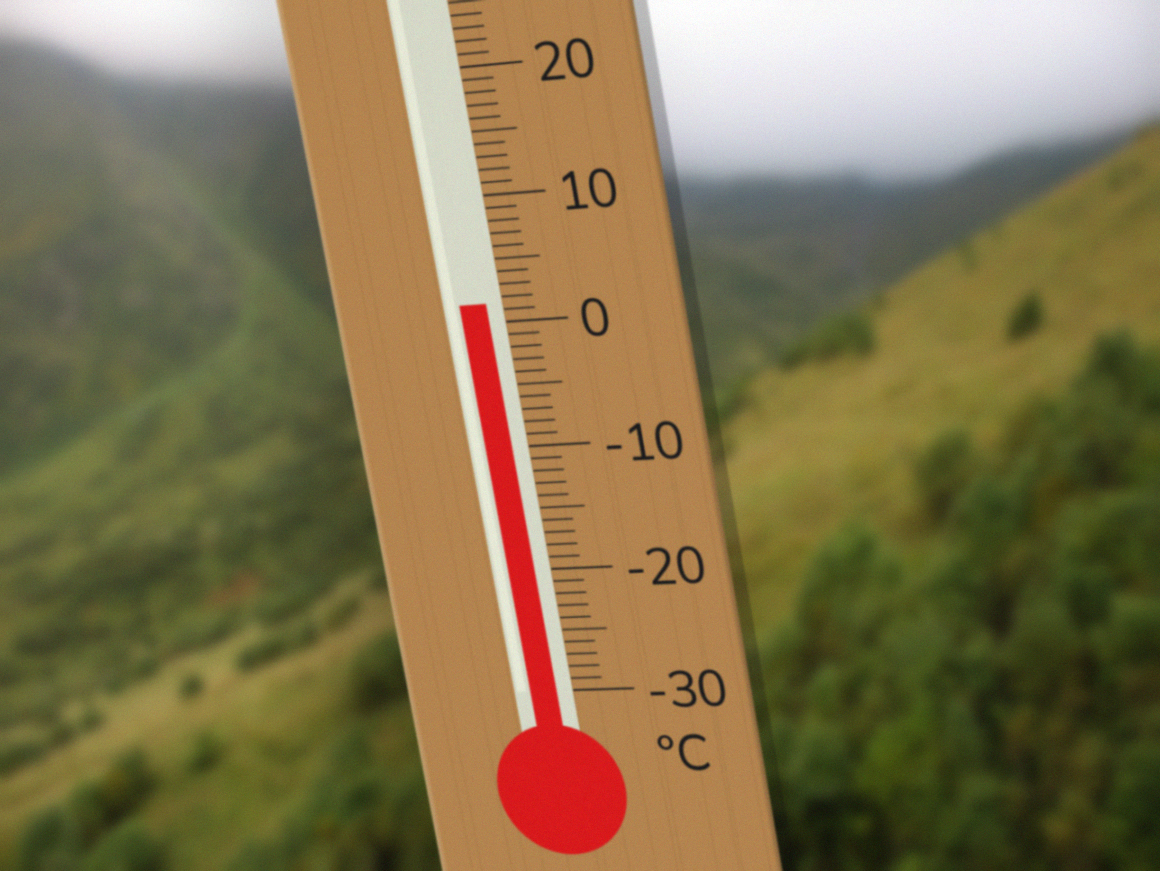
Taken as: 1.5 °C
